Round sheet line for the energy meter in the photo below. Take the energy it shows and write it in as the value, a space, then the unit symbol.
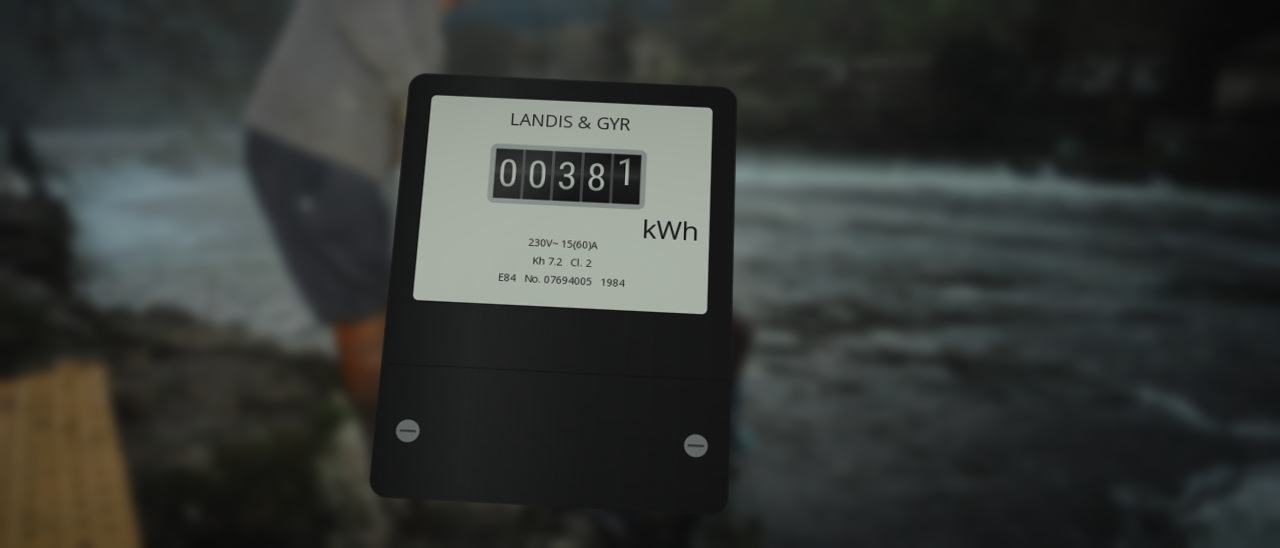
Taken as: 381 kWh
